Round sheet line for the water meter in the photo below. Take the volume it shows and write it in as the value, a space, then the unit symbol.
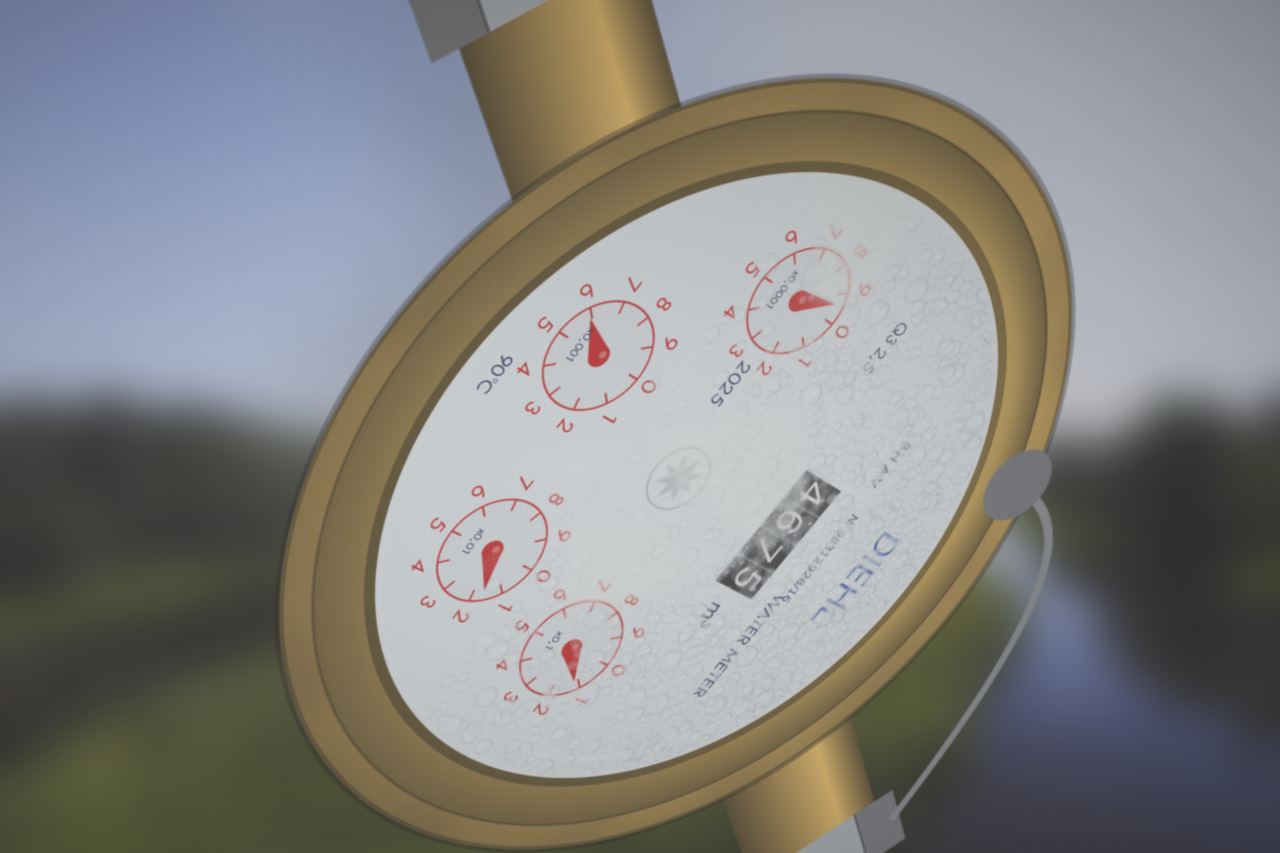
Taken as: 4675.1159 m³
